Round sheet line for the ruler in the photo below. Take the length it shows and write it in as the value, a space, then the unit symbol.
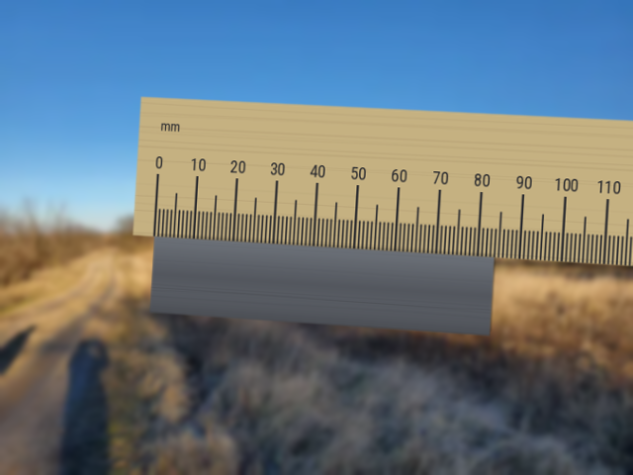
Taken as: 84 mm
